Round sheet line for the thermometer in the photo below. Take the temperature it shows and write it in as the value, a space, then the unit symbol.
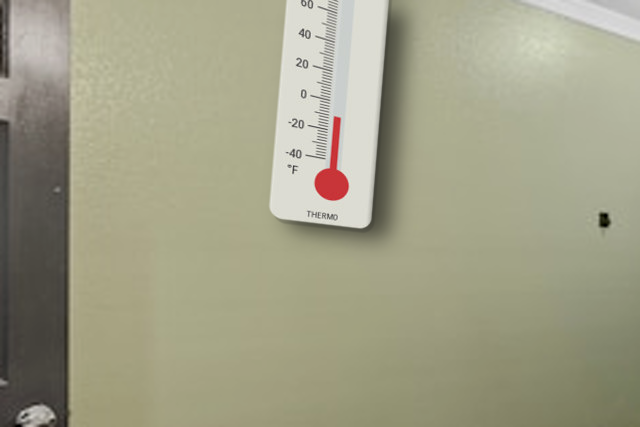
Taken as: -10 °F
